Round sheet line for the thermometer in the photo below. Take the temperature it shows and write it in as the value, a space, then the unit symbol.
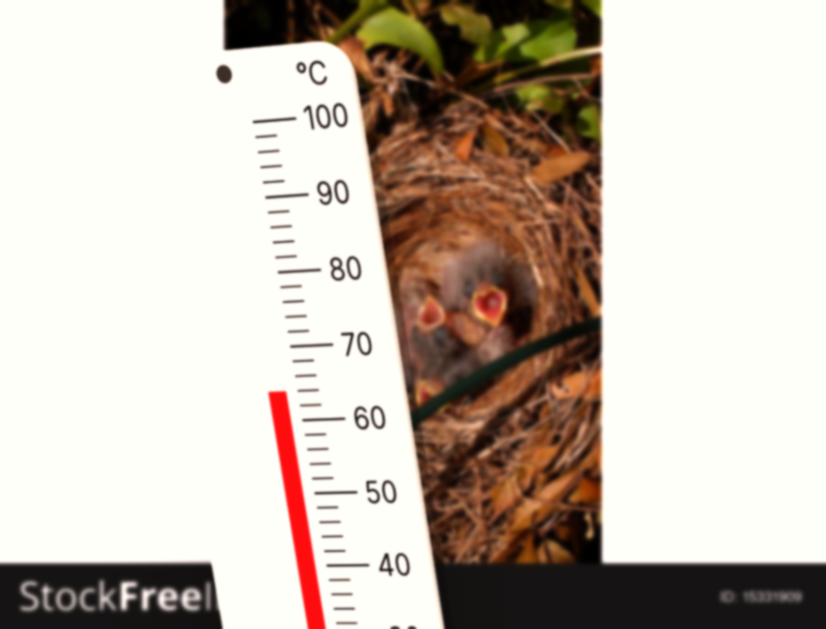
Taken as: 64 °C
